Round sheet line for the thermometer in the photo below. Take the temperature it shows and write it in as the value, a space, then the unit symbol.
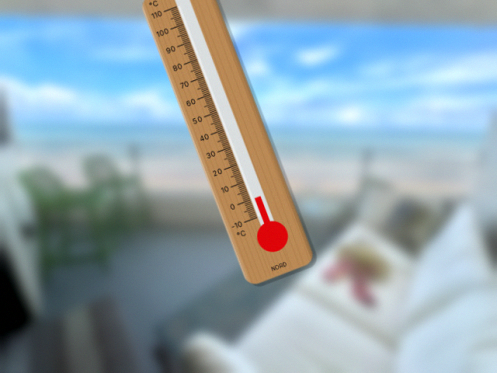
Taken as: 0 °C
